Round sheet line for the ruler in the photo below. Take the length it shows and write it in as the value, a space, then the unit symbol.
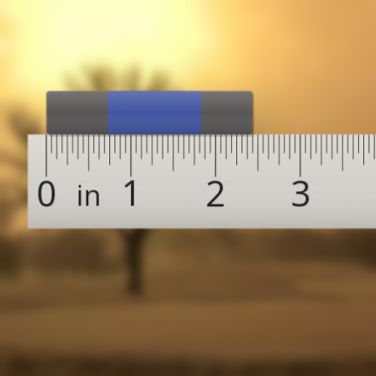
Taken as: 2.4375 in
